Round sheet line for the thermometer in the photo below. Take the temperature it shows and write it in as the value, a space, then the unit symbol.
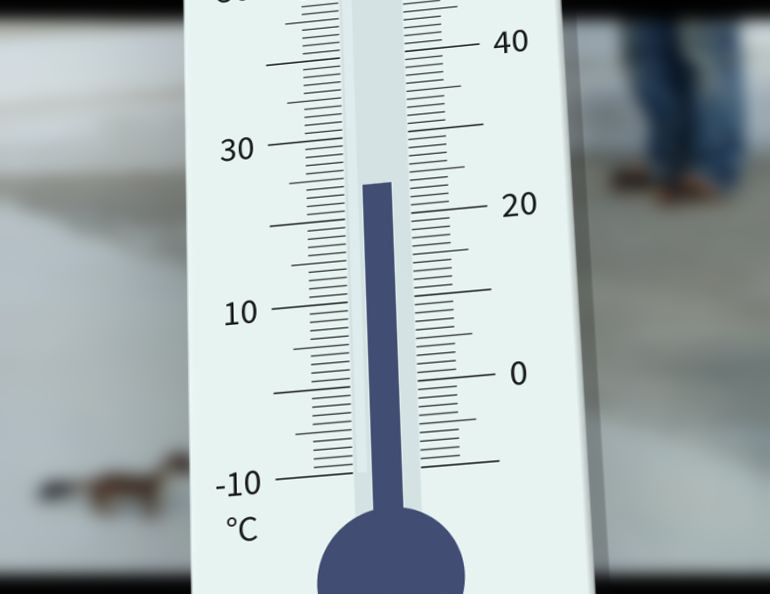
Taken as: 24 °C
